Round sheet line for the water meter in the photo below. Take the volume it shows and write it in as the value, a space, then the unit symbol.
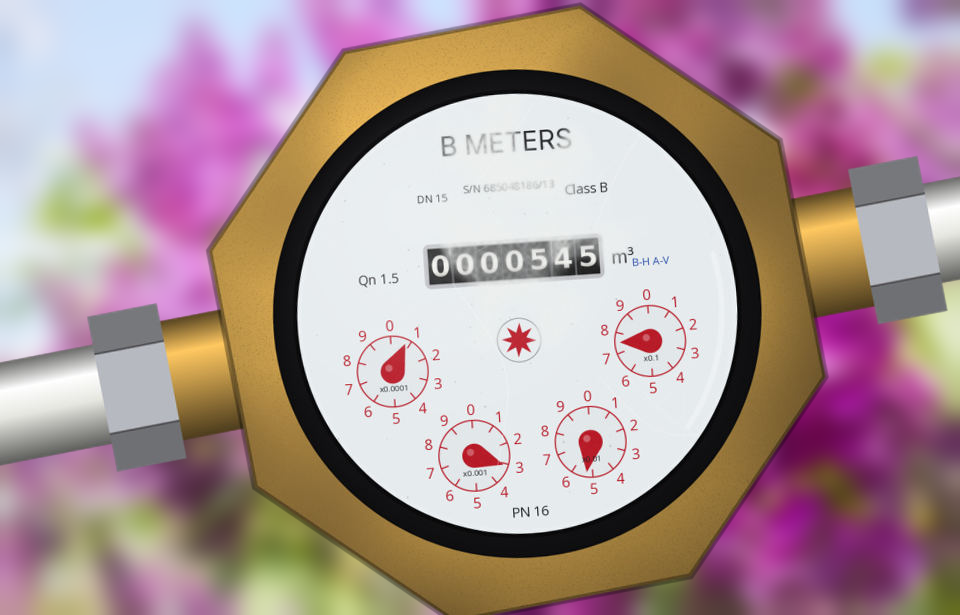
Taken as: 545.7530 m³
